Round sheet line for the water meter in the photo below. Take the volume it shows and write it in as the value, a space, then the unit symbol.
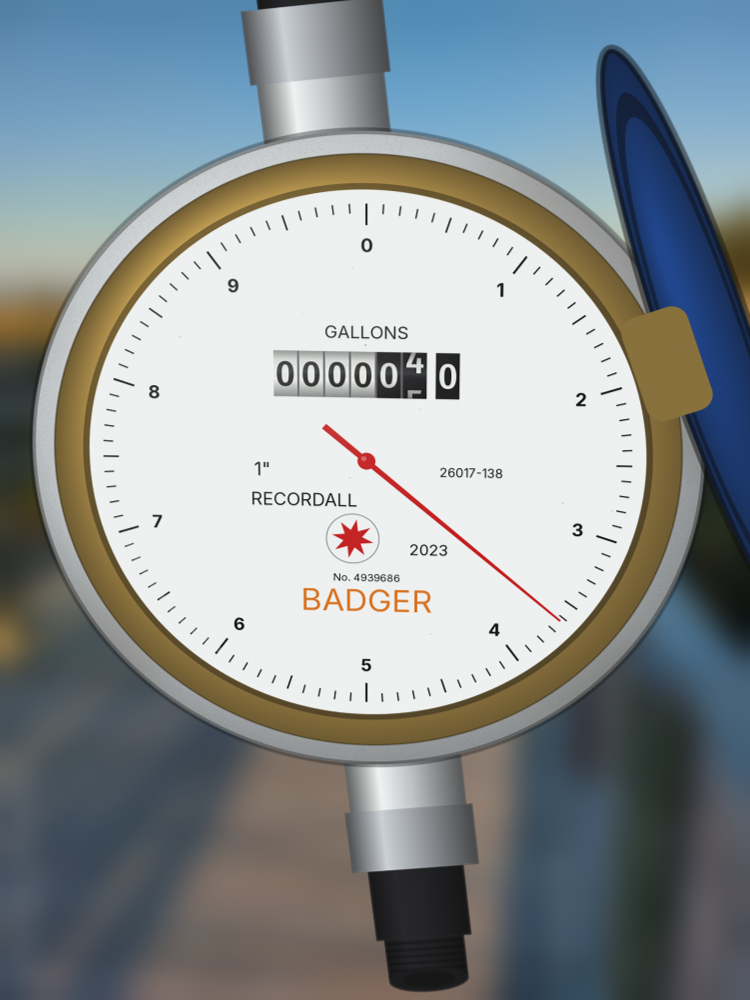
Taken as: 43.6 gal
